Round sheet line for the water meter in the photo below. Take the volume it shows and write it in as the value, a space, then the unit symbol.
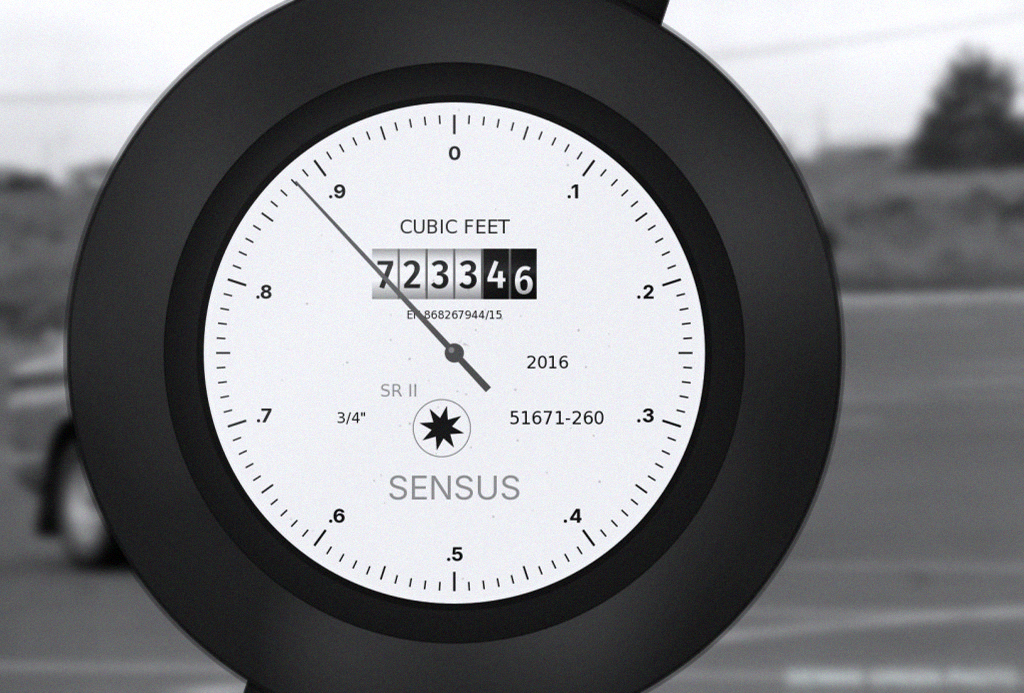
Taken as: 723345.88 ft³
